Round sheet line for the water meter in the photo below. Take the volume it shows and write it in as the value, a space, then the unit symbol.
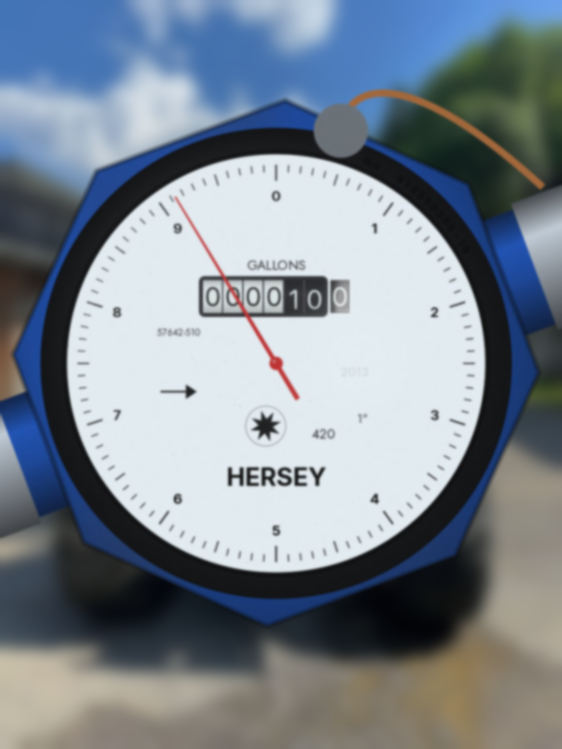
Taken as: 99.1 gal
